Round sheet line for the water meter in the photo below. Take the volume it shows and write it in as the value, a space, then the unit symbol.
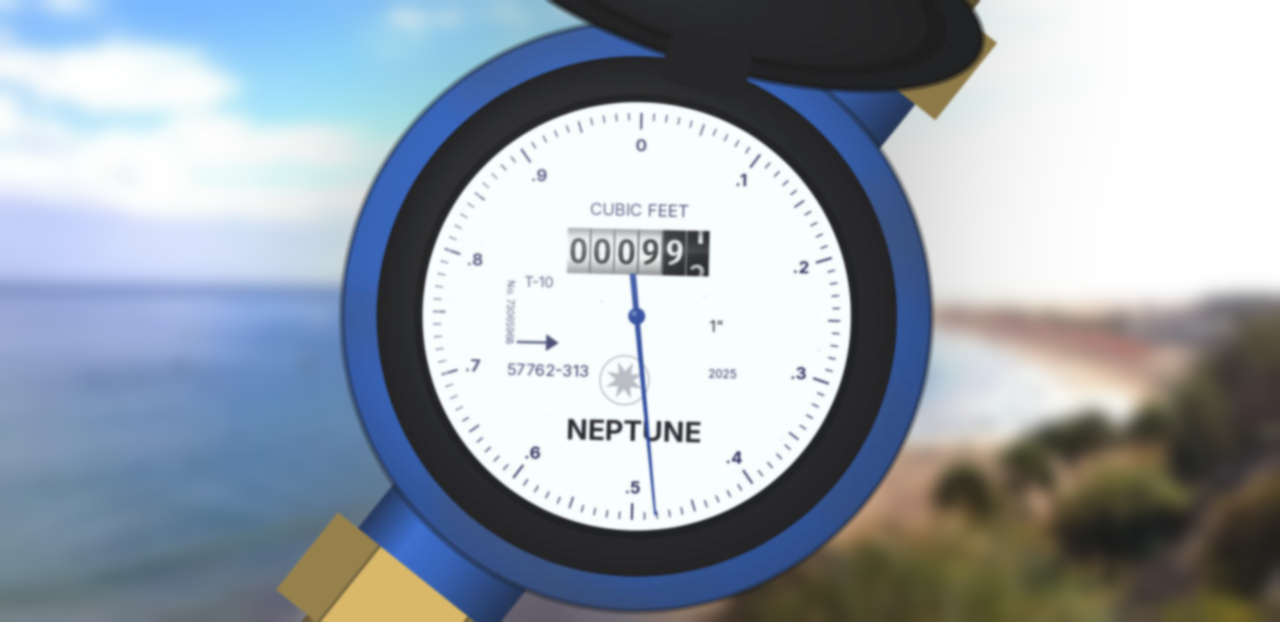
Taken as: 991.48 ft³
